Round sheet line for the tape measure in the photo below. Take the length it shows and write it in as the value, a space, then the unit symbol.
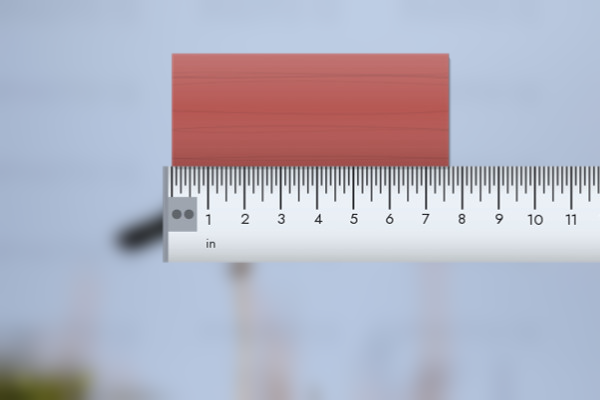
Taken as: 7.625 in
